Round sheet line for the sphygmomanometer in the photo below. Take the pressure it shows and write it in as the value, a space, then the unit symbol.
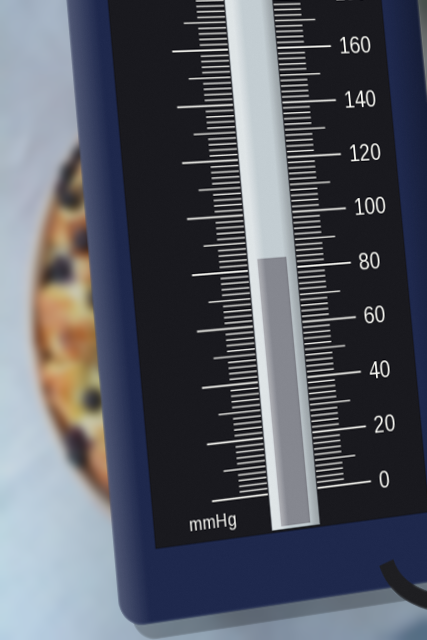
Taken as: 84 mmHg
